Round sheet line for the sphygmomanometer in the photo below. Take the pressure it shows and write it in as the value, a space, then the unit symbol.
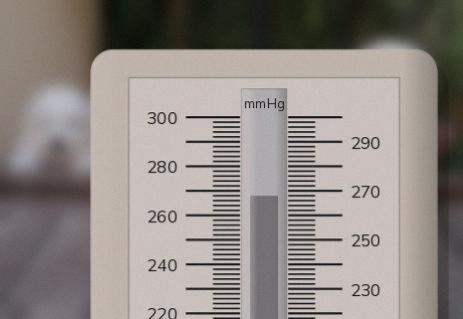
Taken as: 268 mmHg
